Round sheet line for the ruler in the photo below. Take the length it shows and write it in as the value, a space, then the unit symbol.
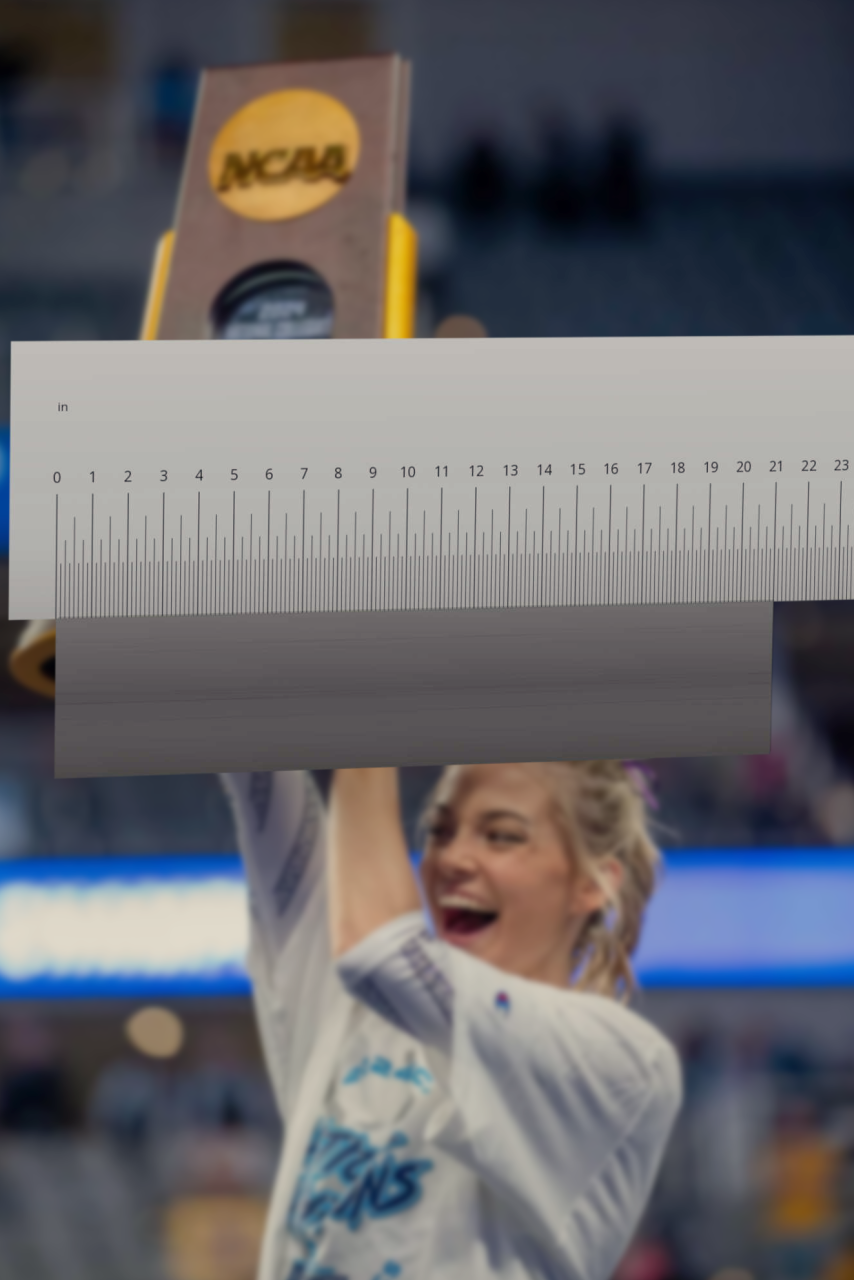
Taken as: 21 in
